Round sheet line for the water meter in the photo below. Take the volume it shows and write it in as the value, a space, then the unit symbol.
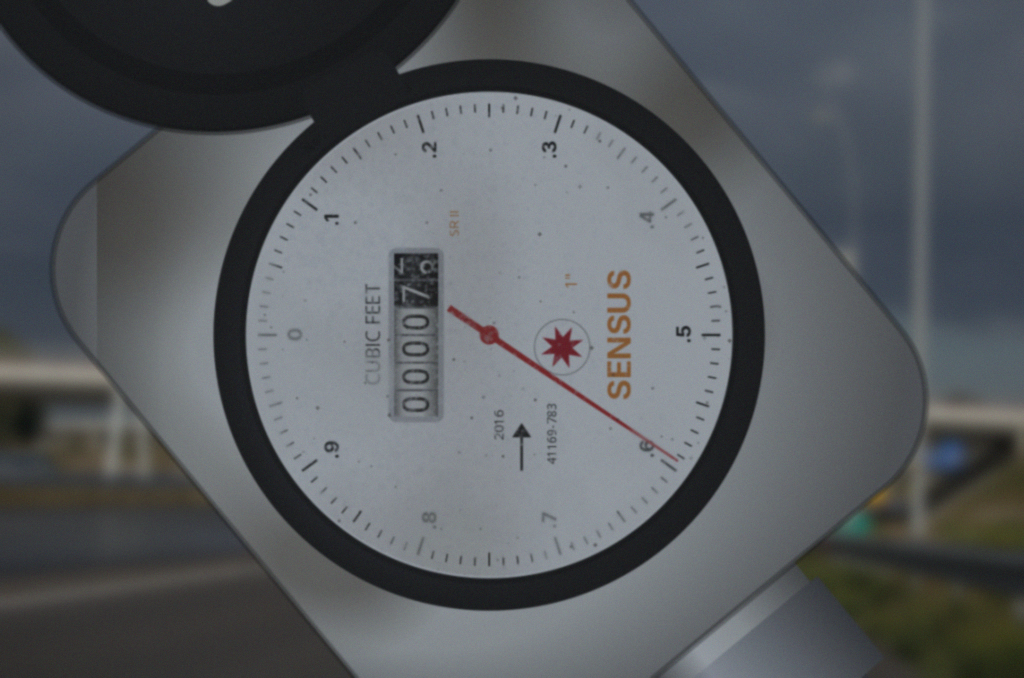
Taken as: 72.59 ft³
